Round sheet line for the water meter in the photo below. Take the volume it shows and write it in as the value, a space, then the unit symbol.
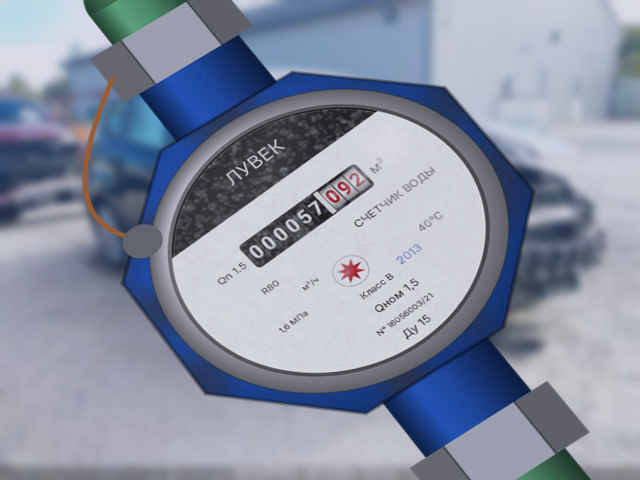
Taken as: 57.092 m³
